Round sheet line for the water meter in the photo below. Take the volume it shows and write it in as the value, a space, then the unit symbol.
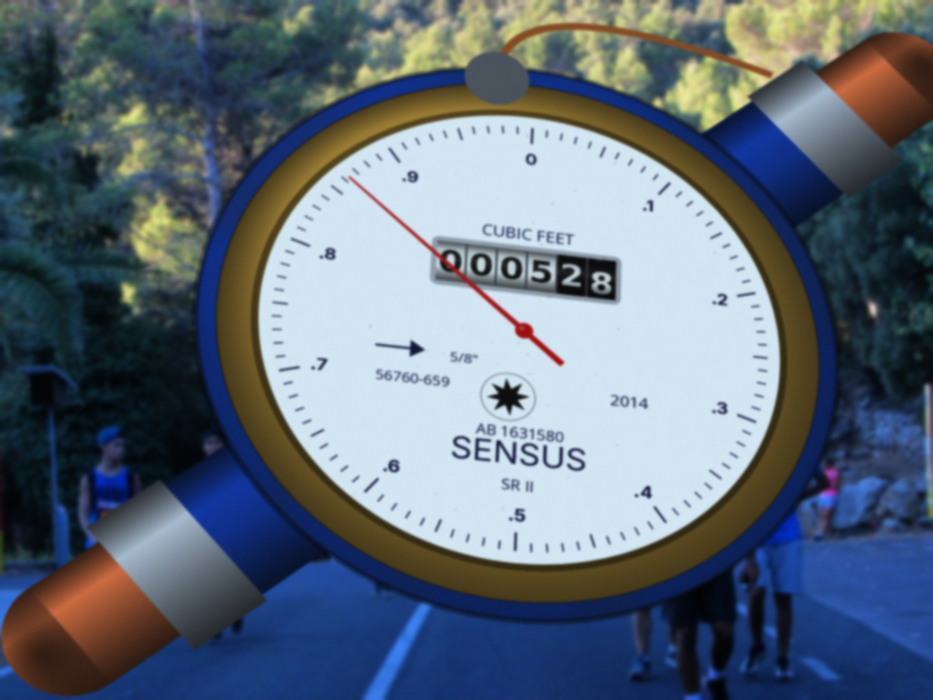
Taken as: 527.86 ft³
